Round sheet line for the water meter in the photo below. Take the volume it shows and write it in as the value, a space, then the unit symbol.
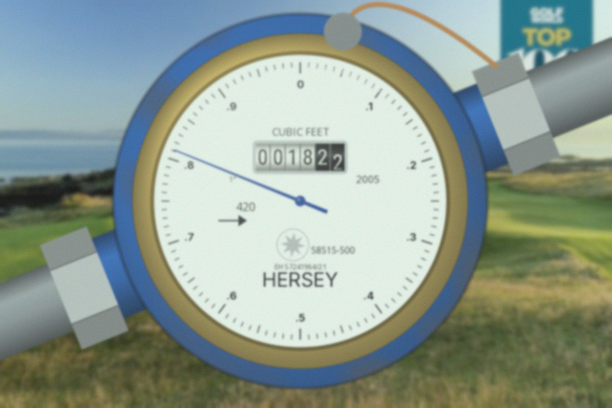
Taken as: 1821.81 ft³
